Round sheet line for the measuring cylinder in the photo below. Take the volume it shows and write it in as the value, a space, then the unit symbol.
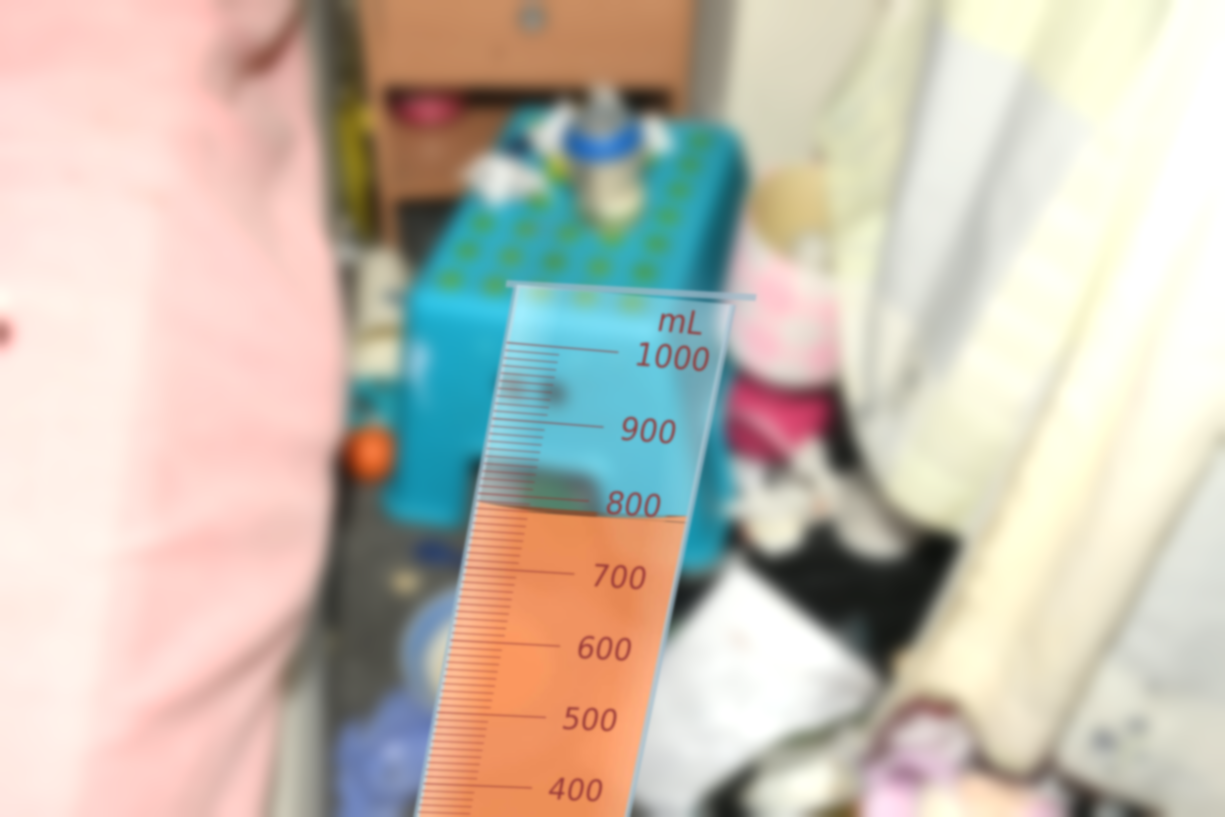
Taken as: 780 mL
